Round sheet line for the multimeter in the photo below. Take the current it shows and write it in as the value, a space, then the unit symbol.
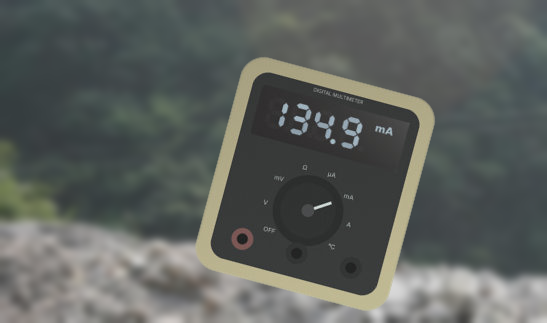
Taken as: 134.9 mA
